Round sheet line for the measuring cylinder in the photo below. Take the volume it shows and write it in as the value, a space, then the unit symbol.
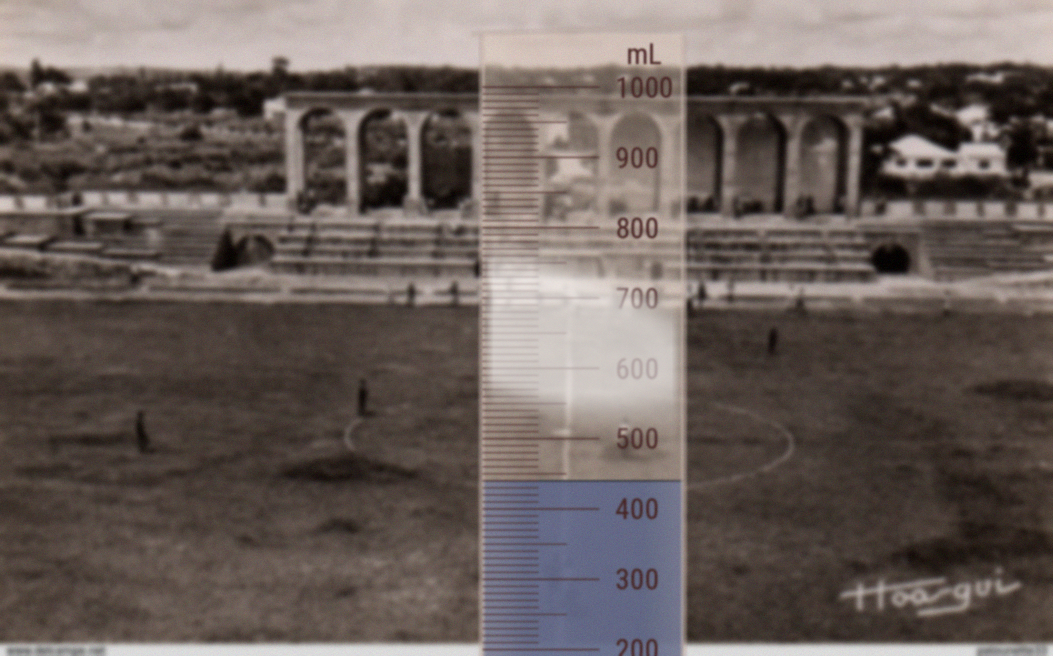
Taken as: 440 mL
